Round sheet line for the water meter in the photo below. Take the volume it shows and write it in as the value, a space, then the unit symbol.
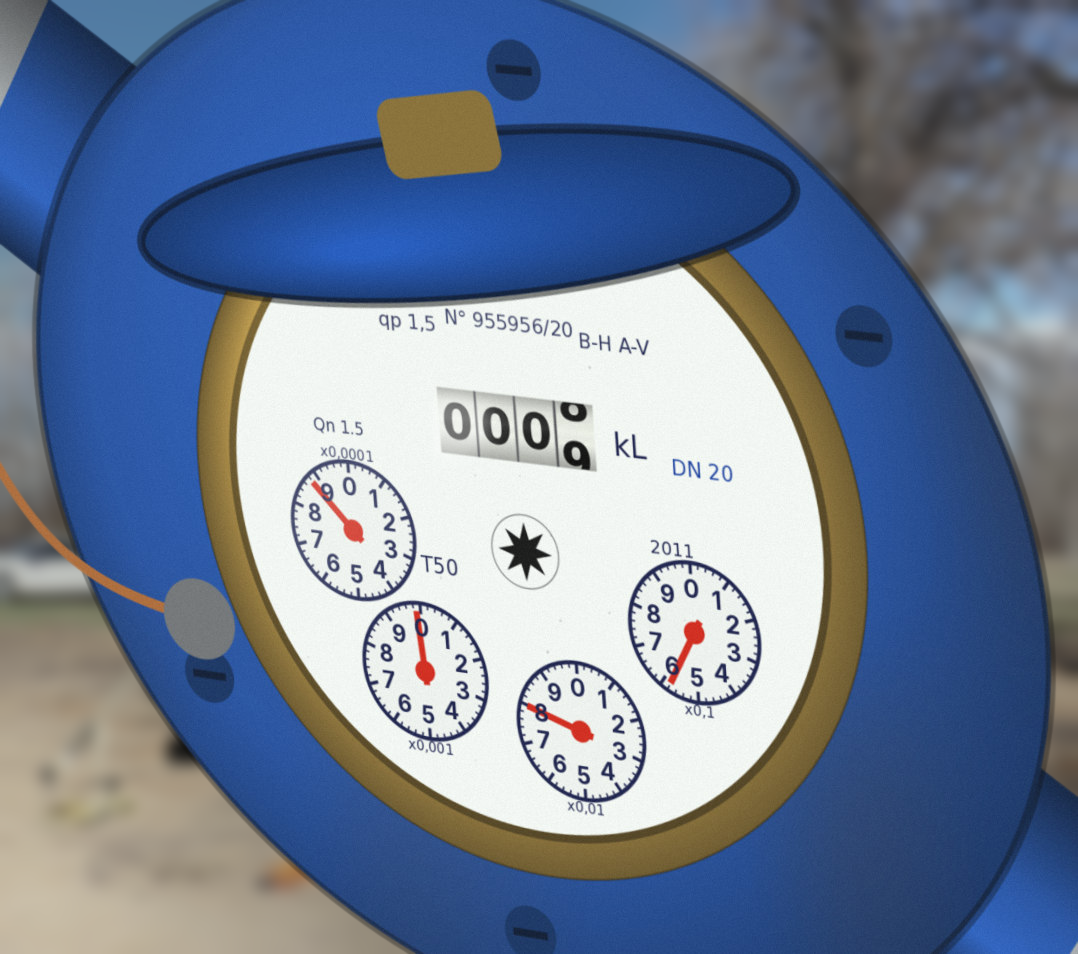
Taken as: 8.5798 kL
